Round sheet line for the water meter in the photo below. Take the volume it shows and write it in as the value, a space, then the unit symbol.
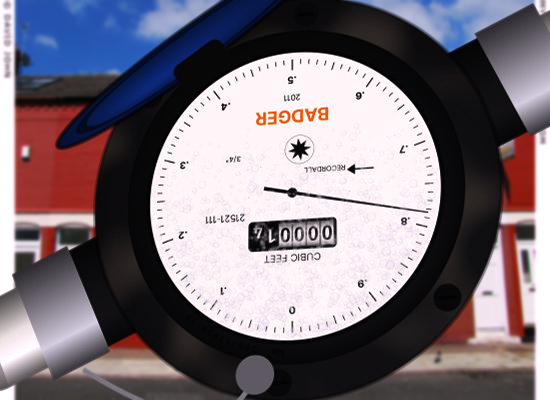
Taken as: 13.78 ft³
